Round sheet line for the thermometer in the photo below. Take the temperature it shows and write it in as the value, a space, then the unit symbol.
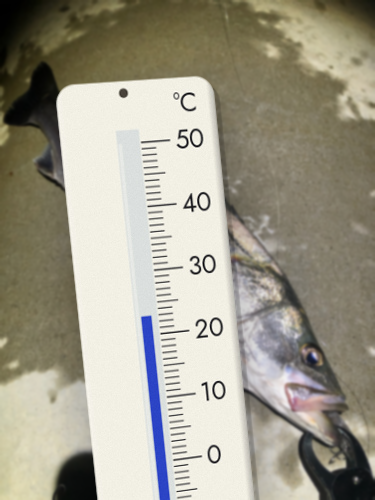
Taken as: 23 °C
